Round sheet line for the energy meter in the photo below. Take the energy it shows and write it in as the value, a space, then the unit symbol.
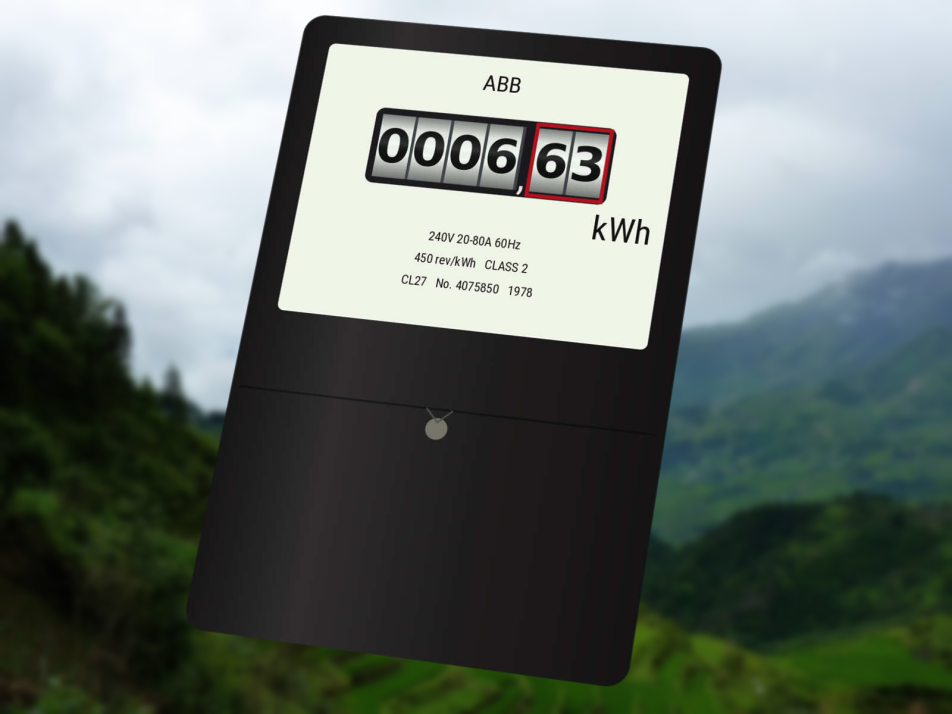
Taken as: 6.63 kWh
